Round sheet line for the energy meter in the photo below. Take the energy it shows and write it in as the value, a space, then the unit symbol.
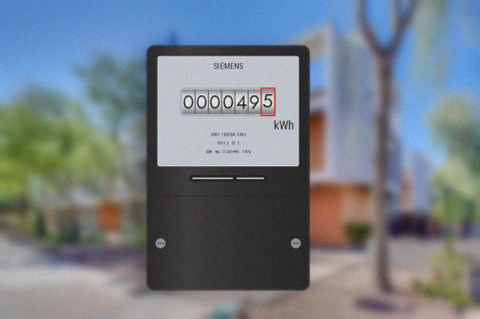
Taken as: 49.5 kWh
